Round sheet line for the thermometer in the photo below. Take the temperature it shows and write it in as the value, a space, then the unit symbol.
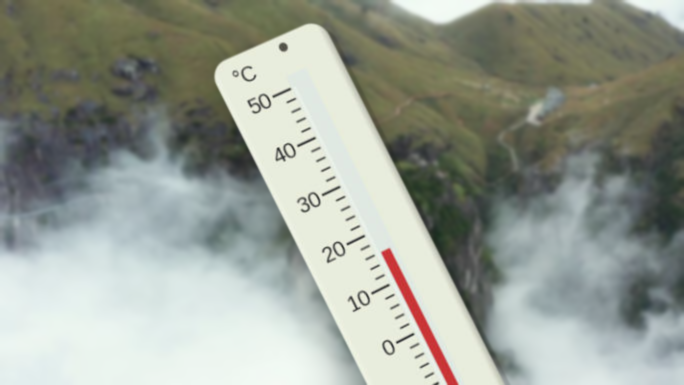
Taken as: 16 °C
